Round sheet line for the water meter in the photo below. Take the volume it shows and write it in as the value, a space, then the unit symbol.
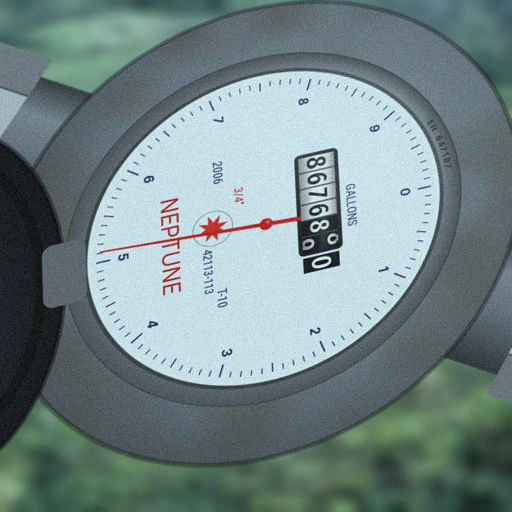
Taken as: 8676885.1 gal
